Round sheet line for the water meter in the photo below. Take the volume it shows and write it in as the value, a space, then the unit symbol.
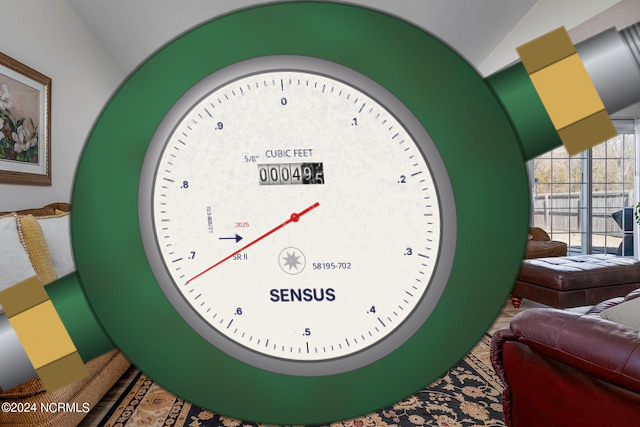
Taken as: 494.67 ft³
